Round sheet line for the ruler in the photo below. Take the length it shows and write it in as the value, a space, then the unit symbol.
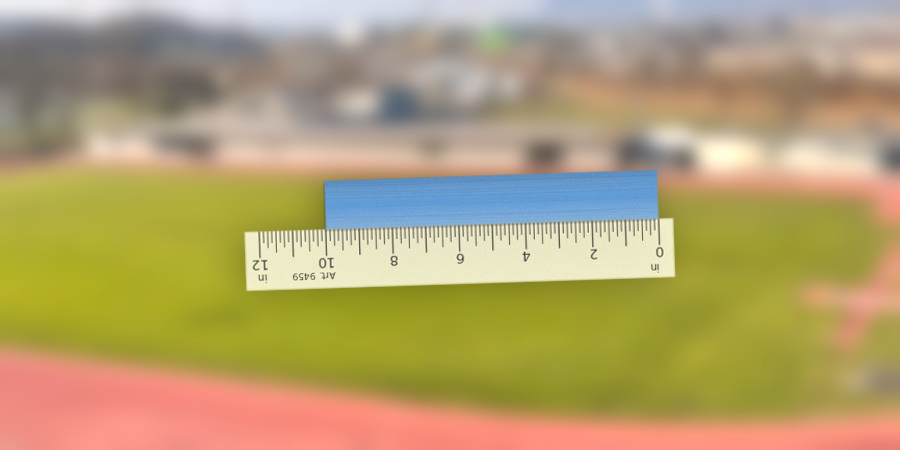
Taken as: 10 in
